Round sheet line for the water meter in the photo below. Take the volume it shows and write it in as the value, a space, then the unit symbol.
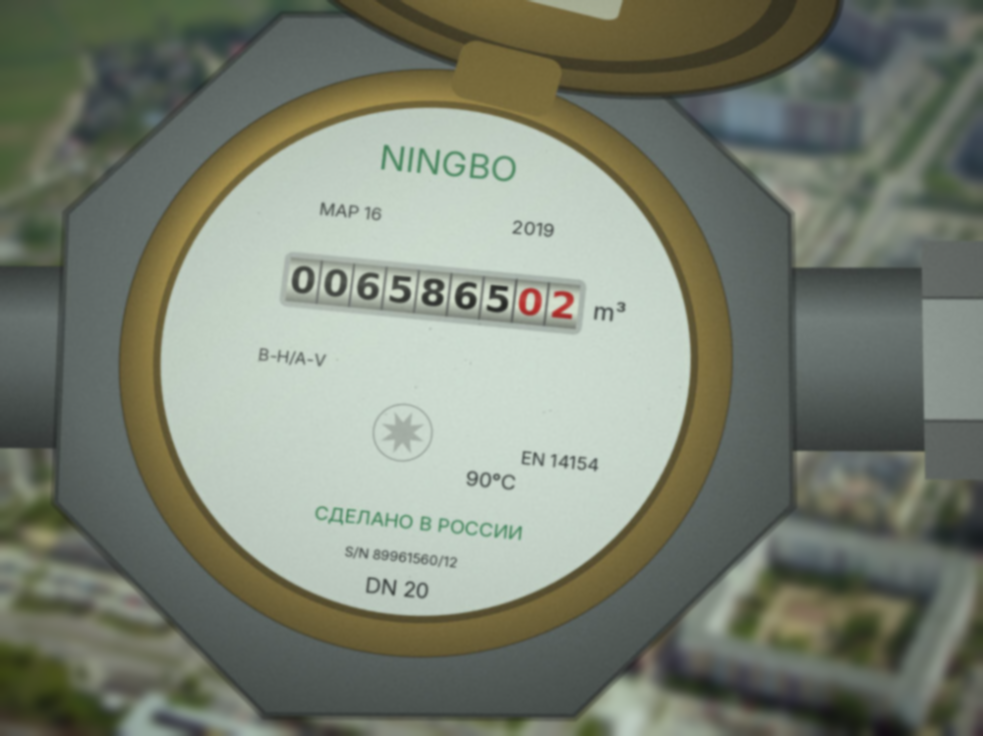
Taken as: 65865.02 m³
